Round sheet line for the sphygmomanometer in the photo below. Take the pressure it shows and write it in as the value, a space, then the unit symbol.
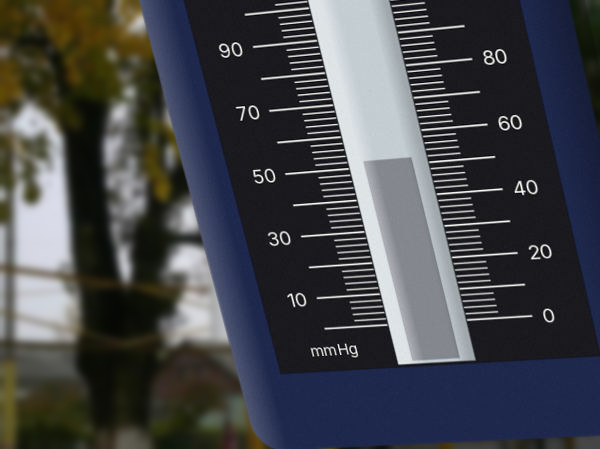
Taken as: 52 mmHg
